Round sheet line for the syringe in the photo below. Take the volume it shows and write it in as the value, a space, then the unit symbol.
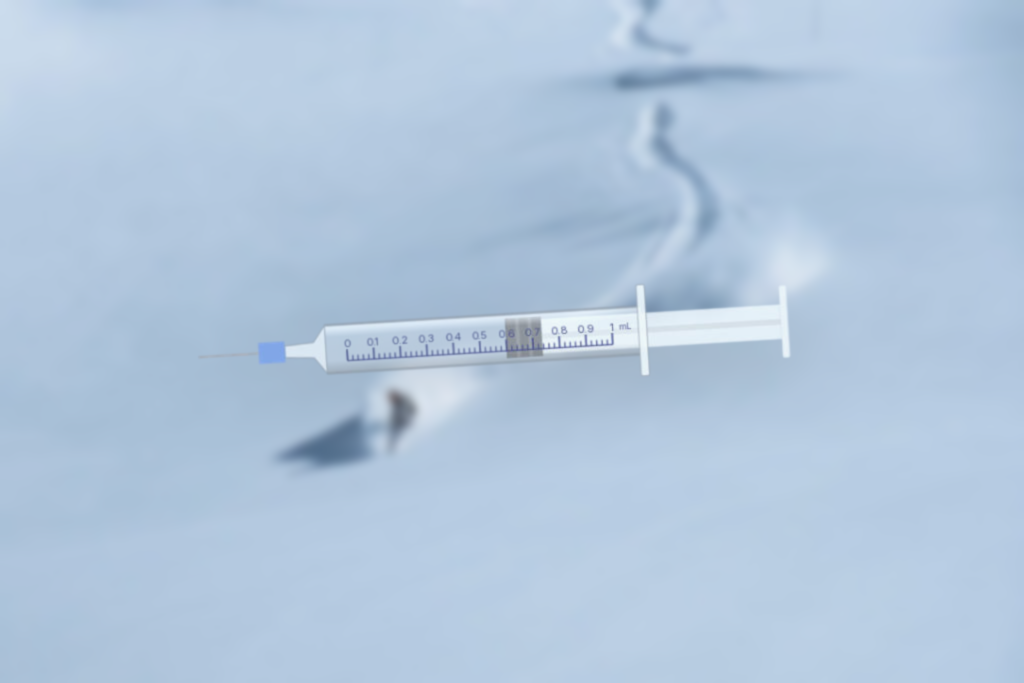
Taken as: 0.6 mL
